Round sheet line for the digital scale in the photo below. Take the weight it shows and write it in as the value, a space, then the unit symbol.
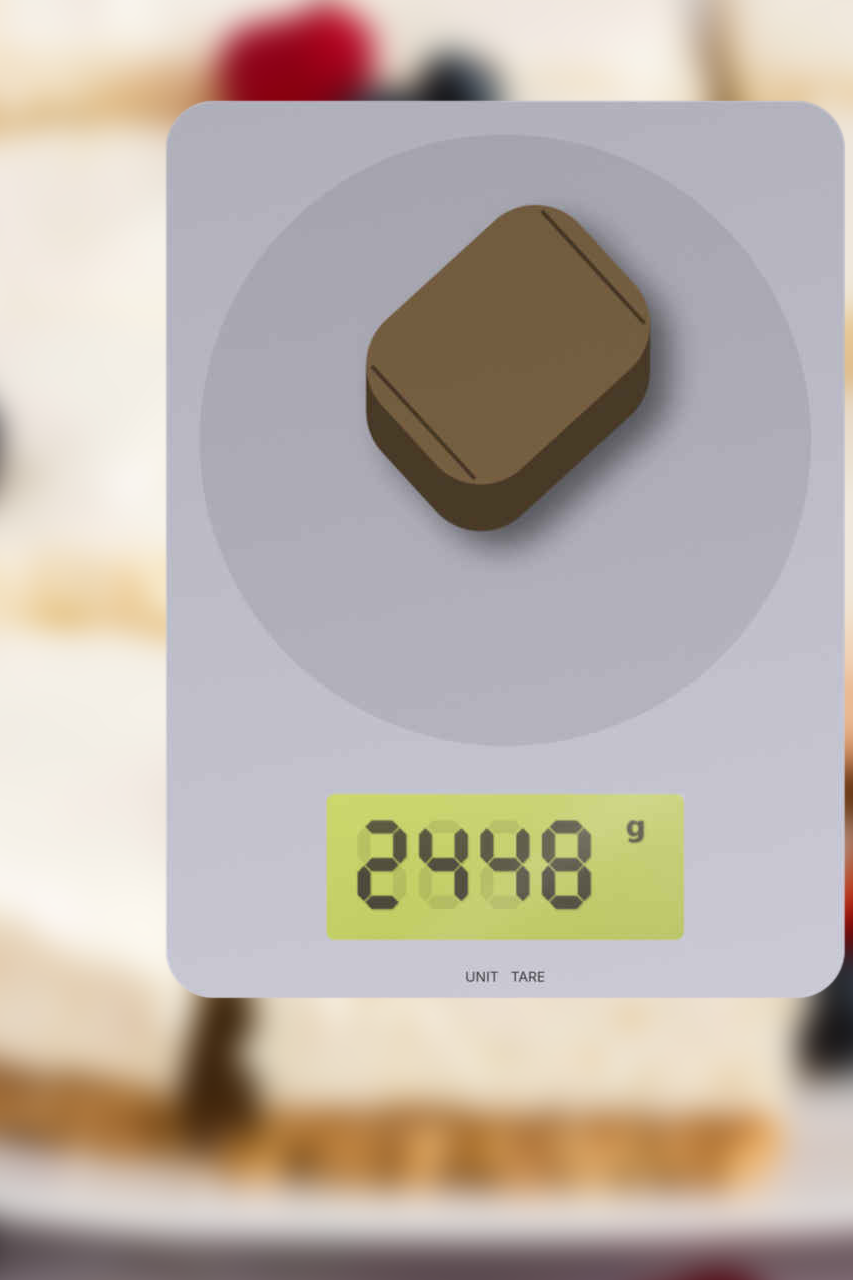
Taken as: 2448 g
